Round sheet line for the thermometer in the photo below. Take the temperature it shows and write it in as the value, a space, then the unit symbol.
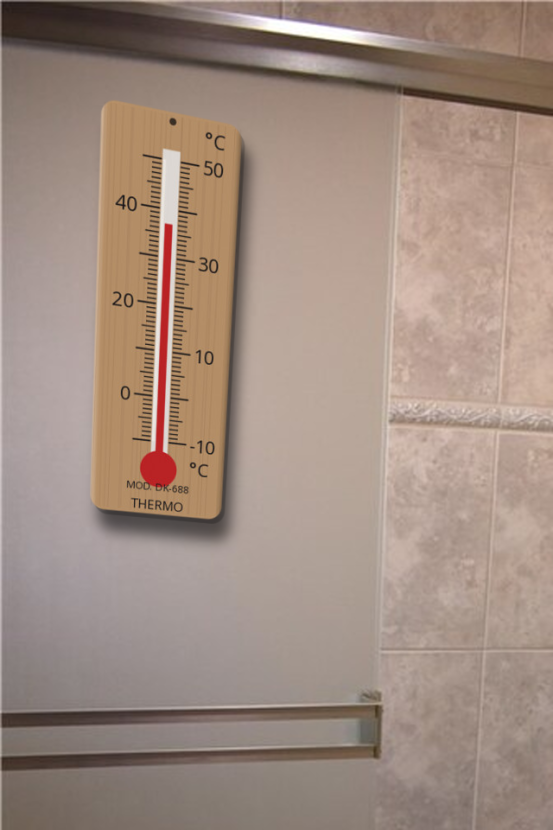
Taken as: 37 °C
